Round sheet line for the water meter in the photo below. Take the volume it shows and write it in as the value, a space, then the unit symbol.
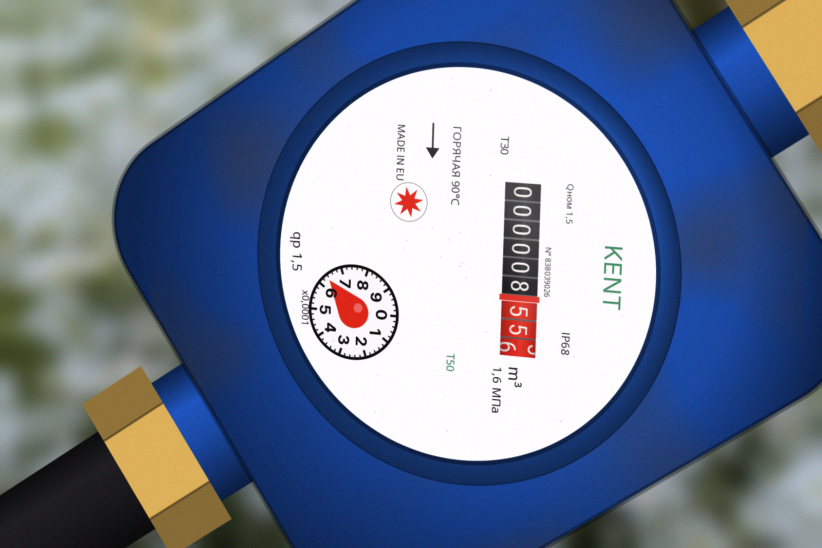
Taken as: 8.5556 m³
